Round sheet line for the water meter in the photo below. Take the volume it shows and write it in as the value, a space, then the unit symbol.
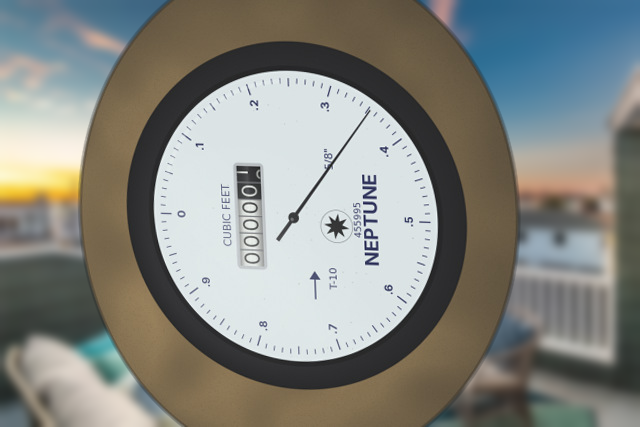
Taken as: 1.35 ft³
